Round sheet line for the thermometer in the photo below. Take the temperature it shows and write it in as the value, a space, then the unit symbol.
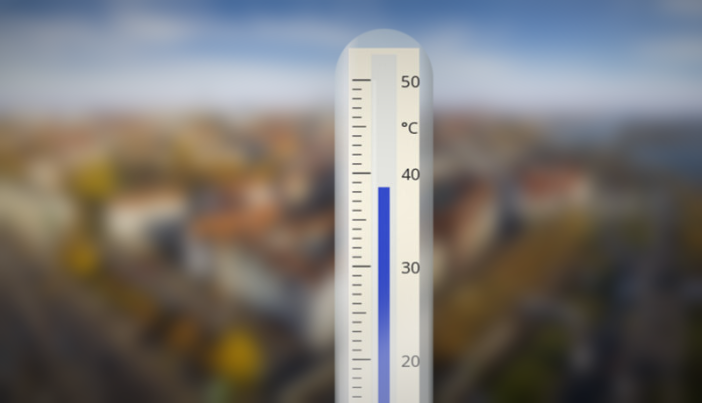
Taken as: 38.5 °C
